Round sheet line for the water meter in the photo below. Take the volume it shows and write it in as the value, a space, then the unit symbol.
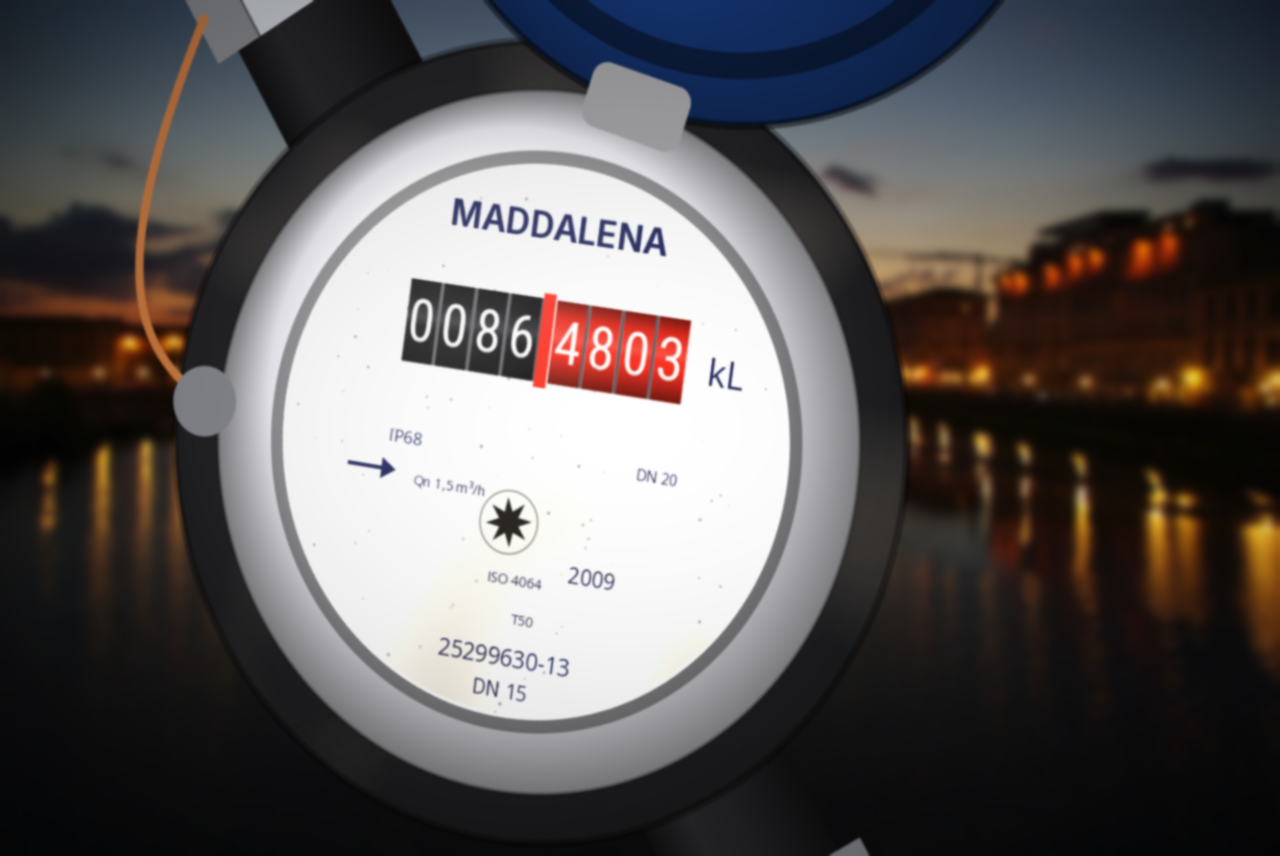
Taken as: 86.4803 kL
